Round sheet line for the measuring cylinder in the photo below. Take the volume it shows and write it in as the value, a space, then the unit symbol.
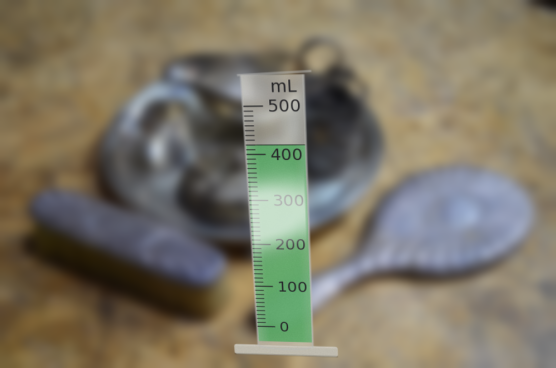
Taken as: 420 mL
